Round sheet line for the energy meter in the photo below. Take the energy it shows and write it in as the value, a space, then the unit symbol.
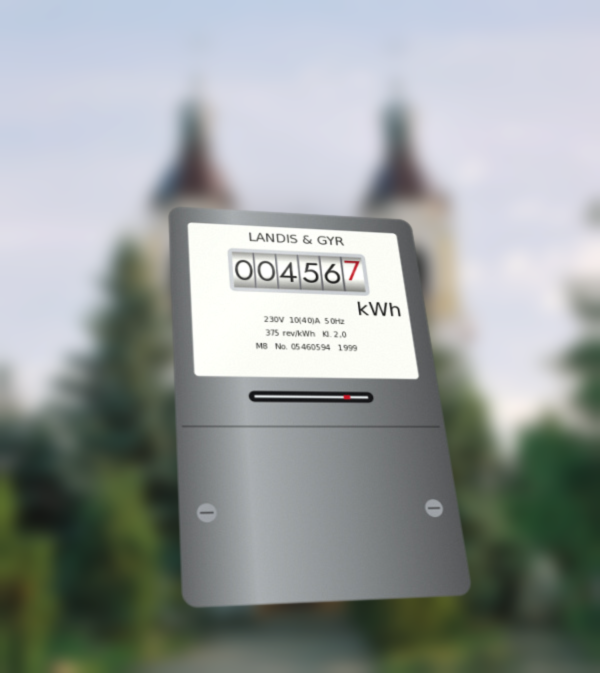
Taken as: 456.7 kWh
